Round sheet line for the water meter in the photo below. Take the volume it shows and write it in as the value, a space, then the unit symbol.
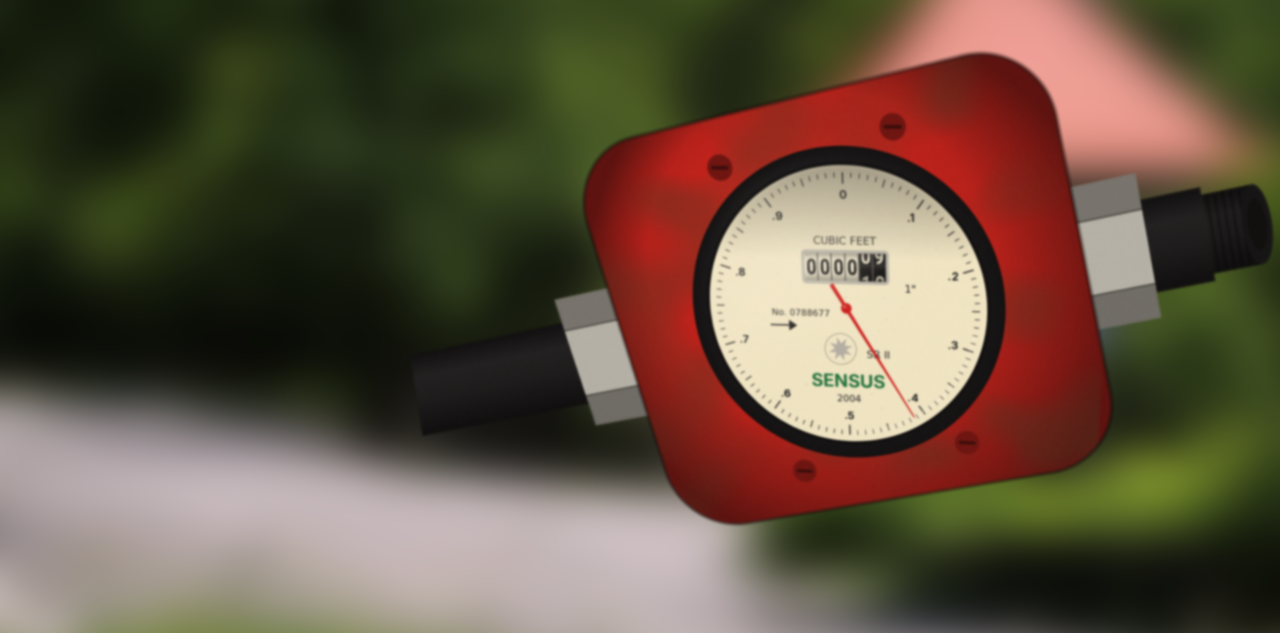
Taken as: 9.41 ft³
